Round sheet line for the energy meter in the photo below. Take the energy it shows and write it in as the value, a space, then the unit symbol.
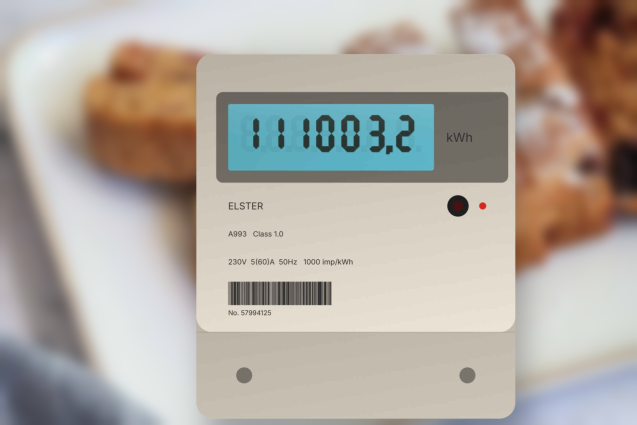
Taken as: 111003.2 kWh
